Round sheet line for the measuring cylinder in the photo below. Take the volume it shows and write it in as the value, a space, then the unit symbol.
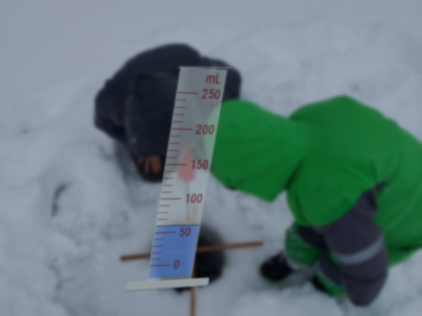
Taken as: 60 mL
